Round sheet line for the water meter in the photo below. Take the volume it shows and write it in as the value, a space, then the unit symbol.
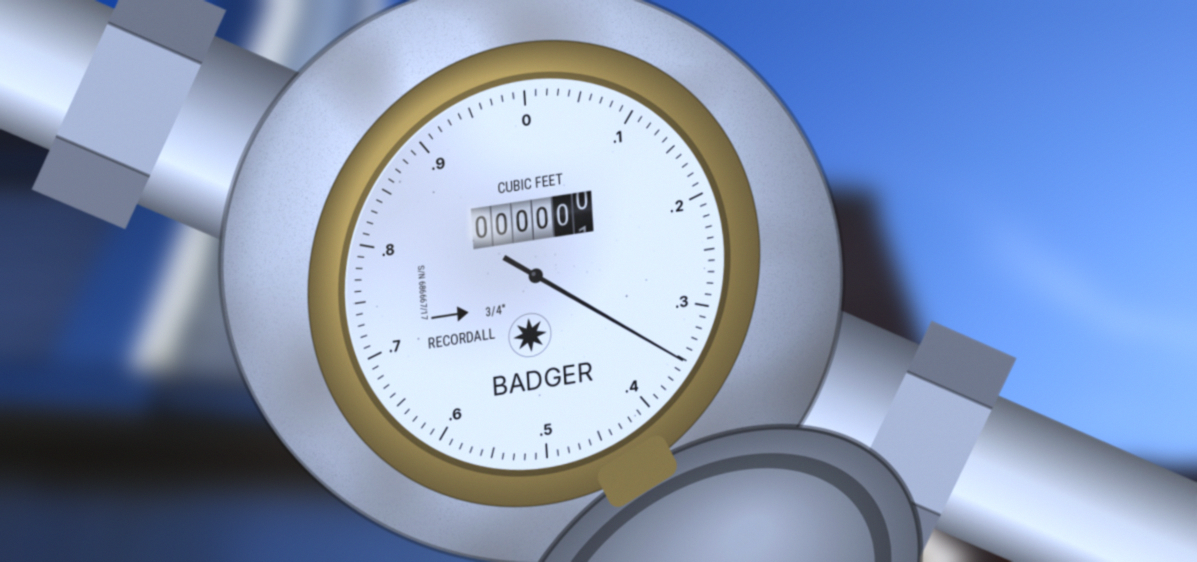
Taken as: 0.35 ft³
